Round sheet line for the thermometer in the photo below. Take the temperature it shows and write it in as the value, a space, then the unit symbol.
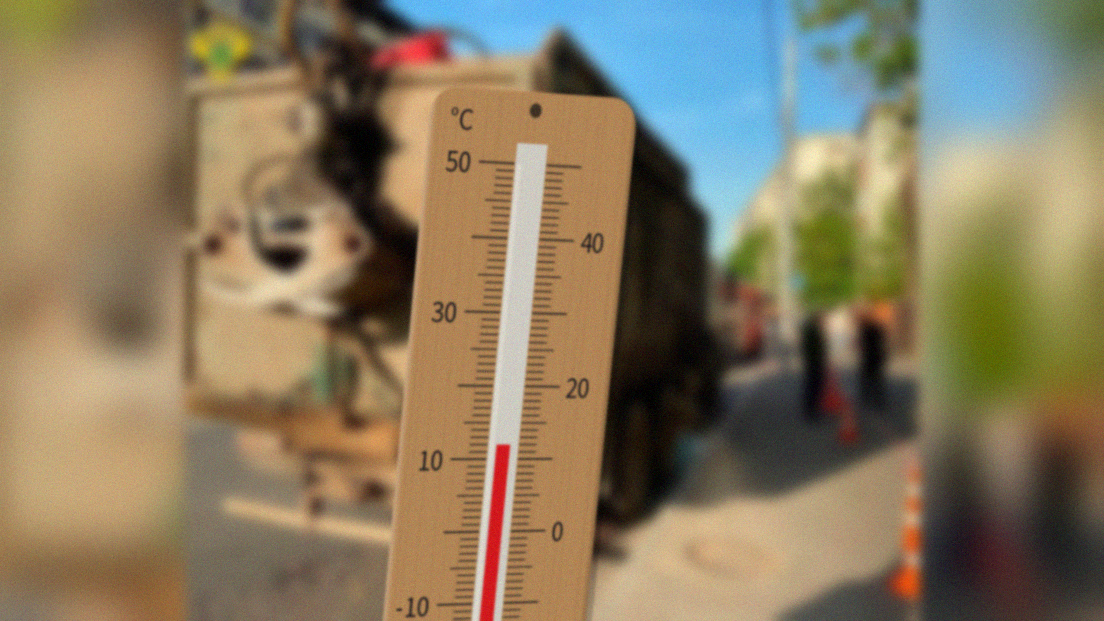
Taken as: 12 °C
